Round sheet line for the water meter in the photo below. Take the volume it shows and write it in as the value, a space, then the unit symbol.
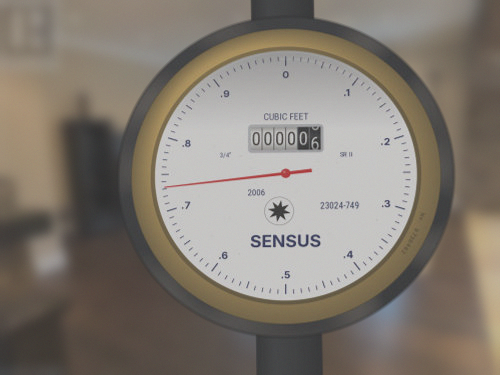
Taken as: 5.73 ft³
